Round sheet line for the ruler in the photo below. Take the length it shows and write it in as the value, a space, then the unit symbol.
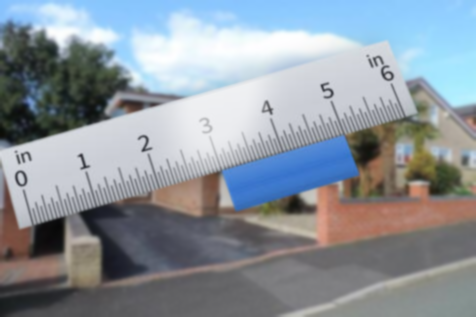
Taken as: 2 in
